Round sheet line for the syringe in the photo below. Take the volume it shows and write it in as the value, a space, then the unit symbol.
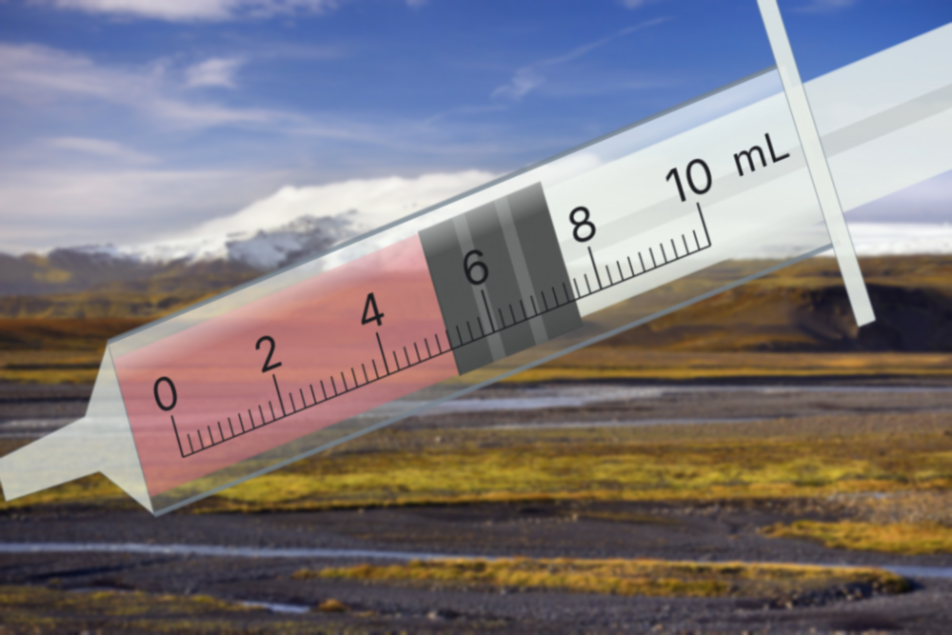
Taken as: 5.2 mL
